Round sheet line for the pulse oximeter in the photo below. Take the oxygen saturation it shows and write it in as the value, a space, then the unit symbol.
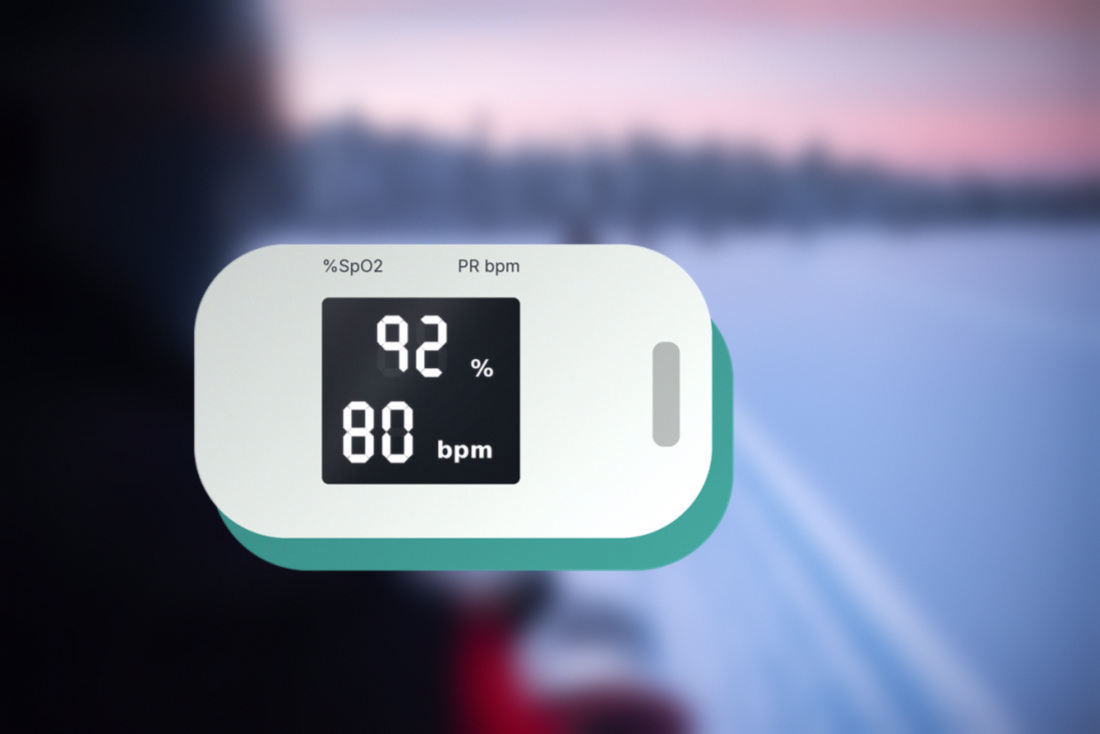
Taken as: 92 %
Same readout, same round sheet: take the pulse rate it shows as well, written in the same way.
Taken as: 80 bpm
